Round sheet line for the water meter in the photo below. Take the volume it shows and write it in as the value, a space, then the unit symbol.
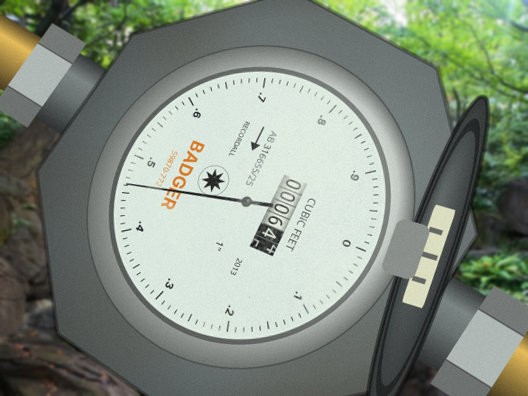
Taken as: 644.46 ft³
